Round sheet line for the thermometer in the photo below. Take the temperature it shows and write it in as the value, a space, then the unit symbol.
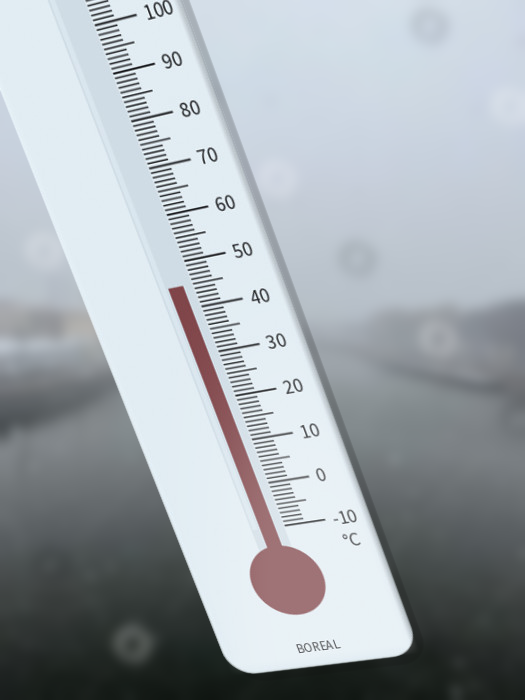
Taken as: 45 °C
